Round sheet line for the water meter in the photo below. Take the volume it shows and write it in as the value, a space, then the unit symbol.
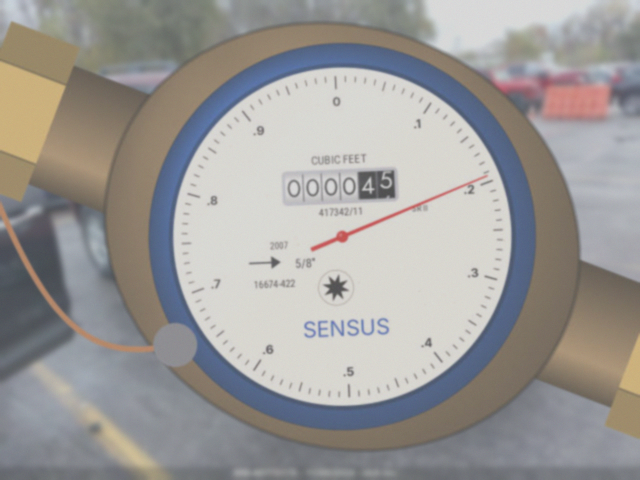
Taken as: 45.19 ft³
